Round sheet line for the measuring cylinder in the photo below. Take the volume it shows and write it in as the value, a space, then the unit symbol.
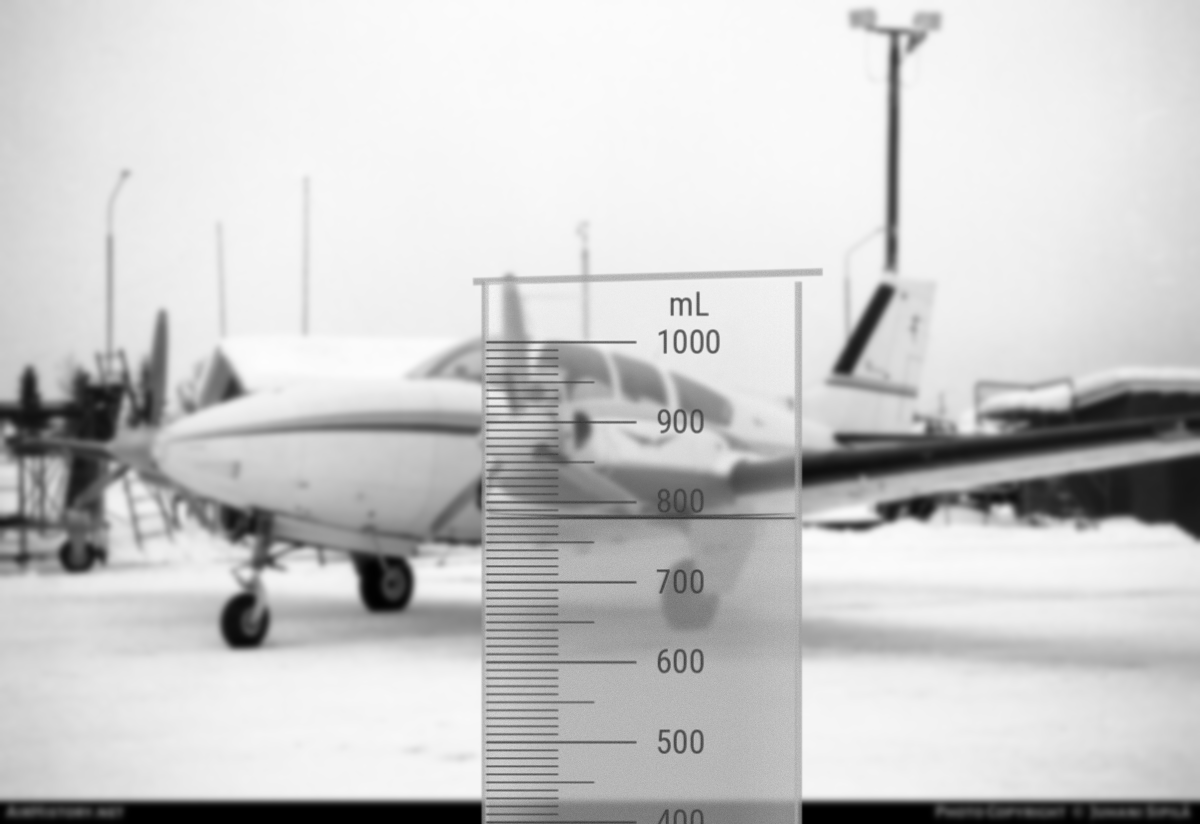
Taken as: 780 mL
